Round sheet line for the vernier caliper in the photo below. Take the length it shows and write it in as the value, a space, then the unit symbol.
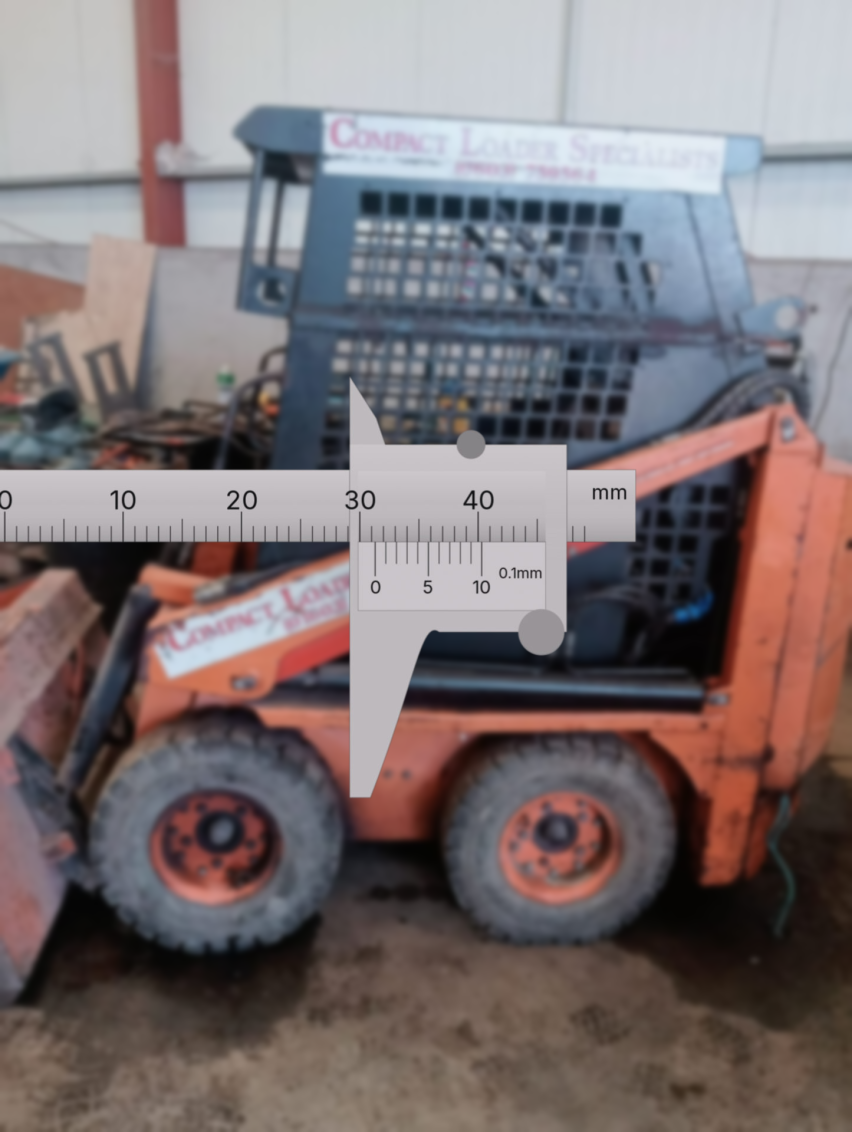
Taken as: 31.3 mm
